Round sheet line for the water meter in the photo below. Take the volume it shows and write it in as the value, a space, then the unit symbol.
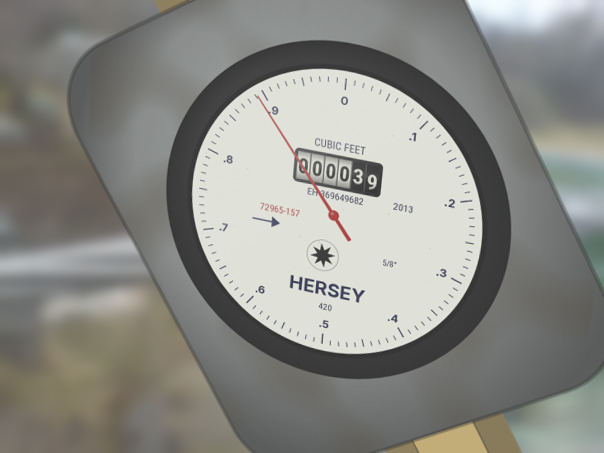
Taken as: 38.89 ft³
